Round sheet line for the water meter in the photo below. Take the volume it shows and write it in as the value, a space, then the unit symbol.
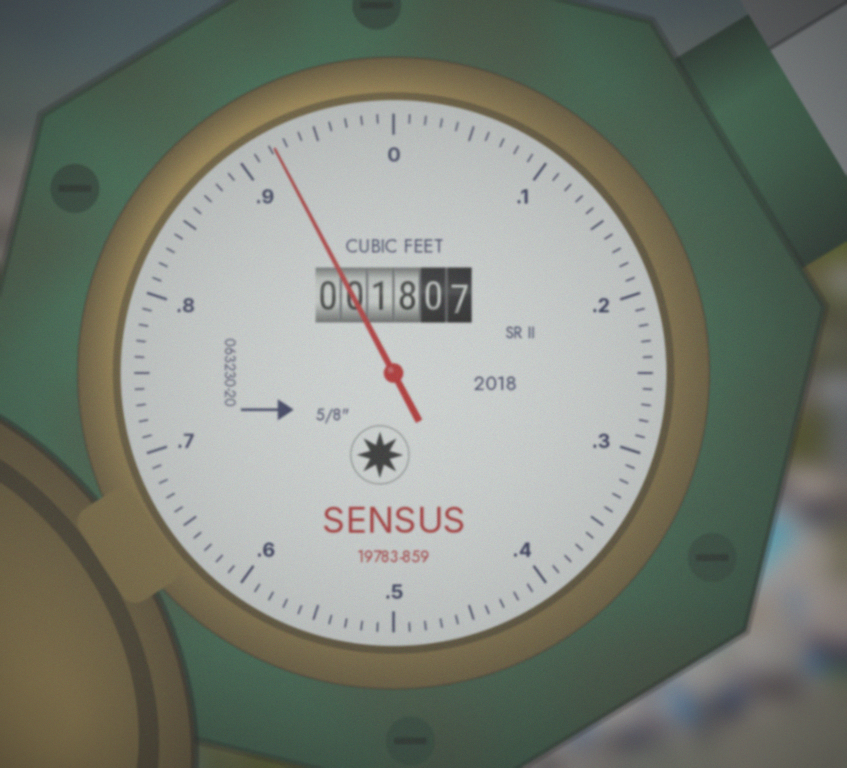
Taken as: 1806.92 ft³
